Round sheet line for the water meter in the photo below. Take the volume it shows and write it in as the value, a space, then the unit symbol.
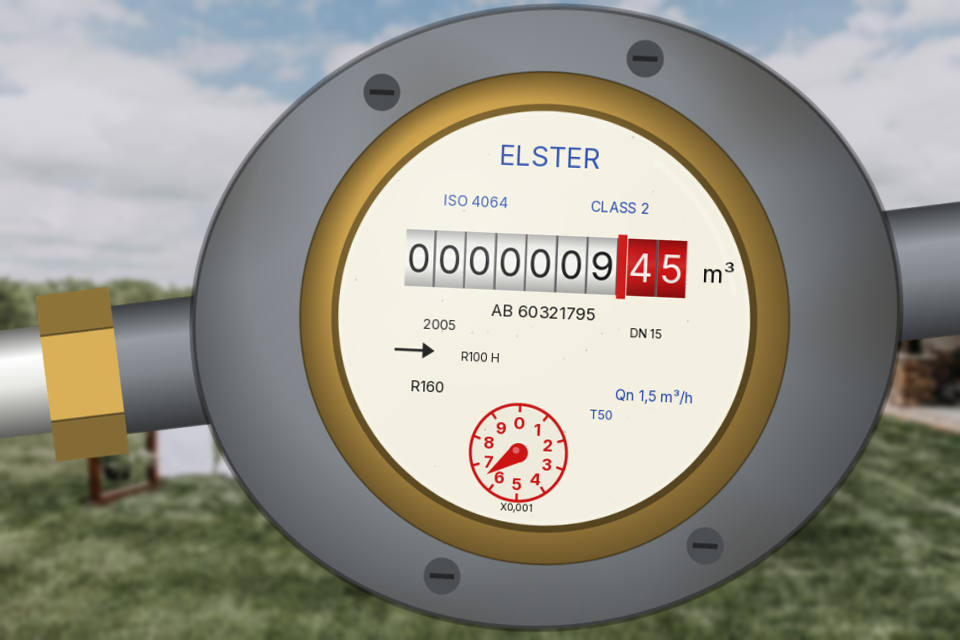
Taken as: 9.456 m³
